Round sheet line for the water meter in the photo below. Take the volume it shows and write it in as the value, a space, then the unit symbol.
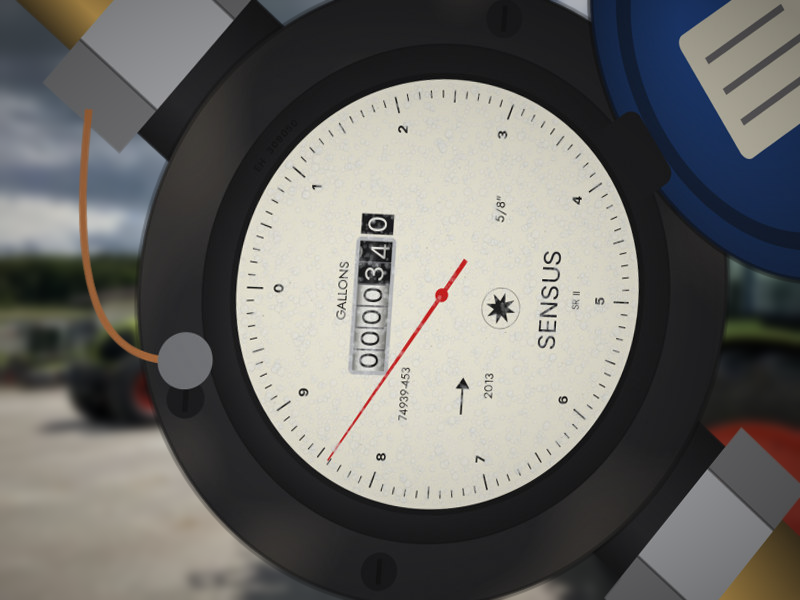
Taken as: 338.4 gal
